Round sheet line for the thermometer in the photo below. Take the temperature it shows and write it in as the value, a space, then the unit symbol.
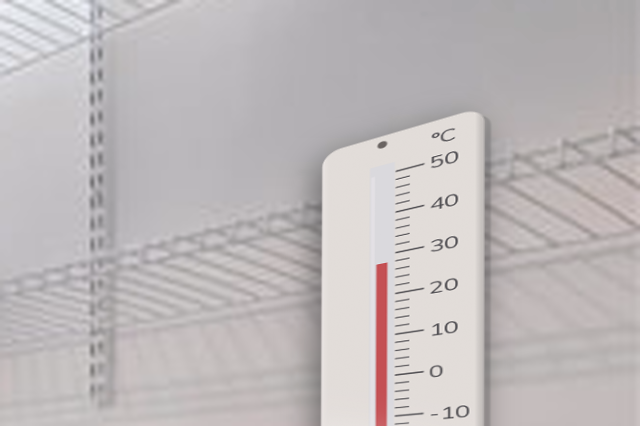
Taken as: 28 °C
